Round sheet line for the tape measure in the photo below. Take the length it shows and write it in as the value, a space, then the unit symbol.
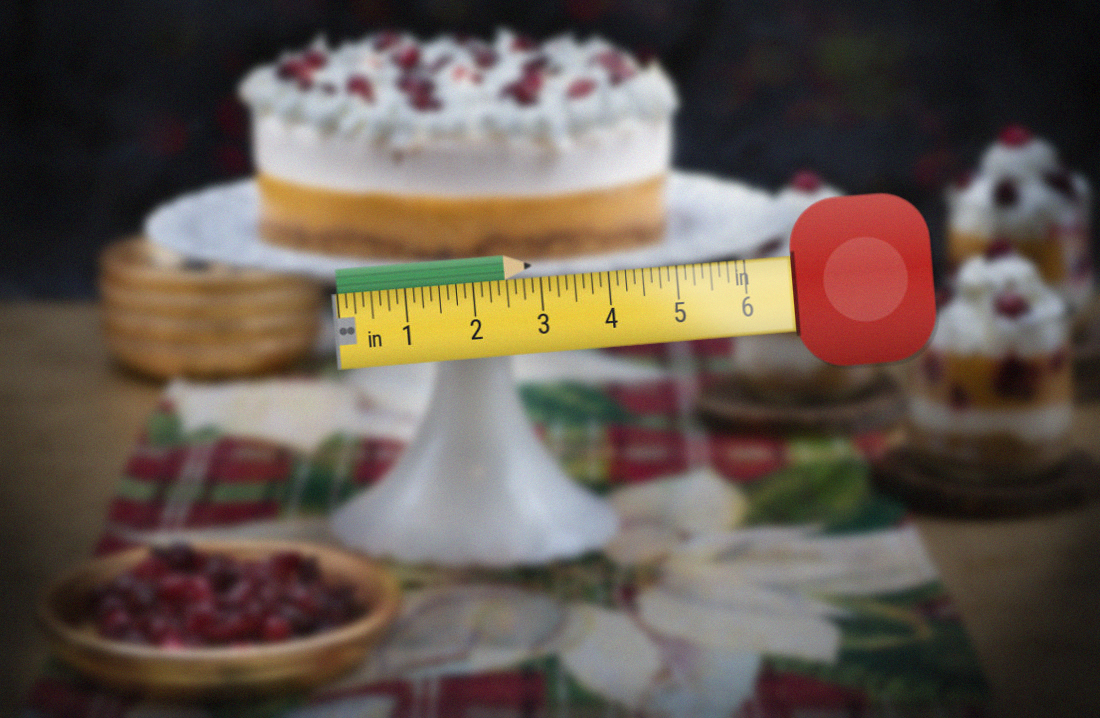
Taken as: 2.875 in
